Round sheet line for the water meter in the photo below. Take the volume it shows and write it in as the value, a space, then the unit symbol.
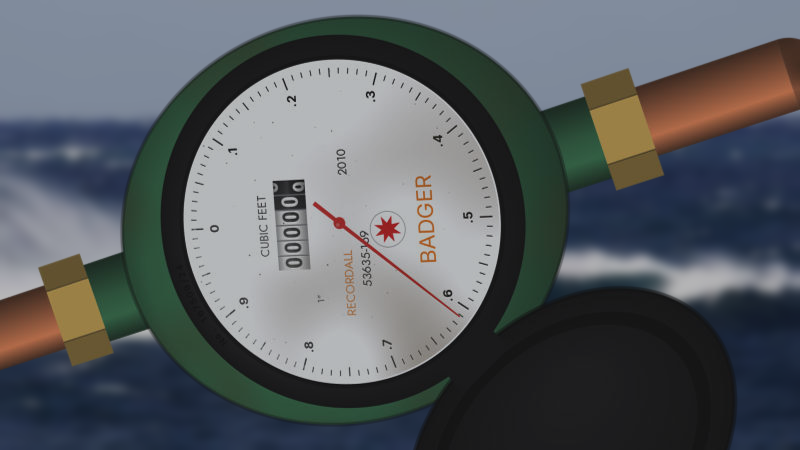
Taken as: 8.61 ft³
